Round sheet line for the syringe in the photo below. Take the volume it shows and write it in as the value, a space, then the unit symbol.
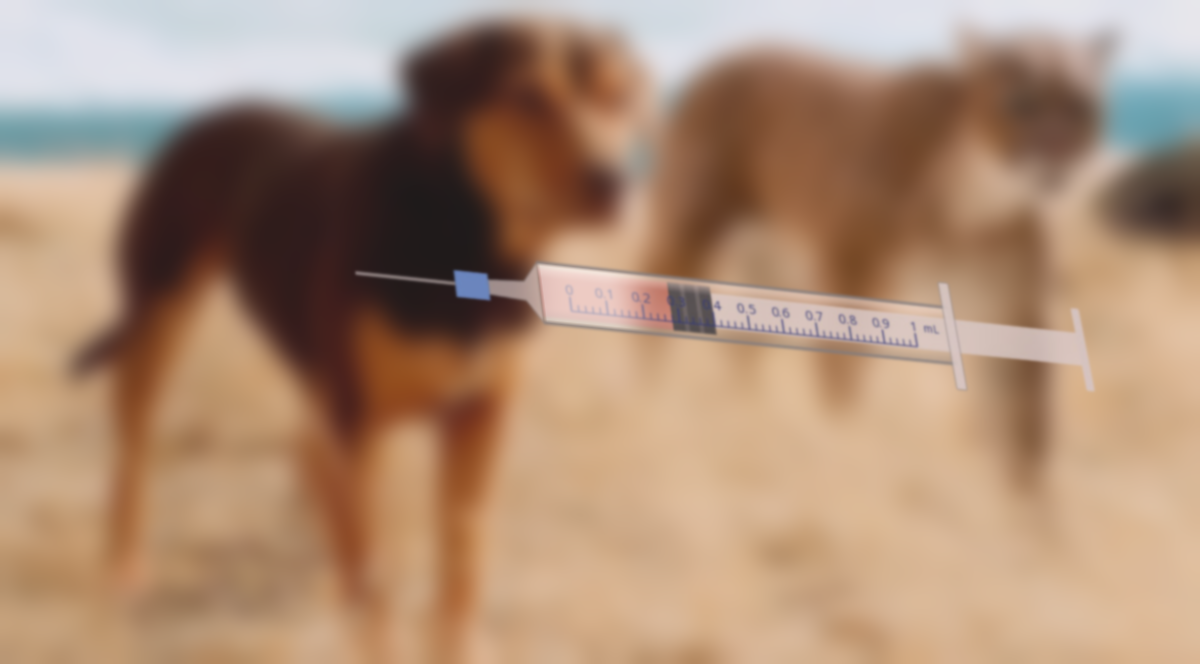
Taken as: 0.28 mL
